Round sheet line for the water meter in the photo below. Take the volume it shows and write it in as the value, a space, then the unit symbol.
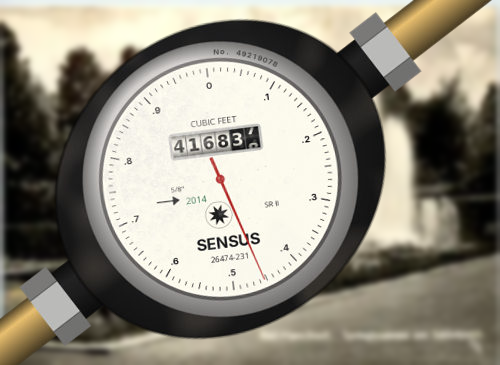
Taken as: 416837.45 ft³
